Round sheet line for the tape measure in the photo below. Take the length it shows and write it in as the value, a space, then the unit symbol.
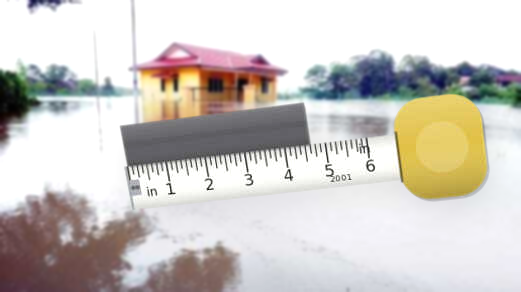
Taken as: 4.625 in
